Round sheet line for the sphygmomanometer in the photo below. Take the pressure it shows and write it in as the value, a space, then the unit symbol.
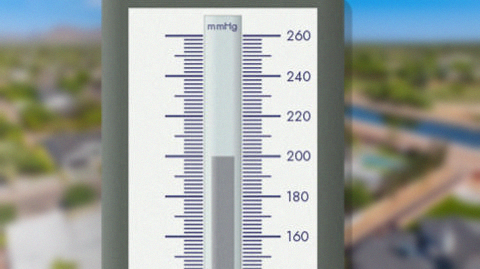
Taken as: 200 mmHg
